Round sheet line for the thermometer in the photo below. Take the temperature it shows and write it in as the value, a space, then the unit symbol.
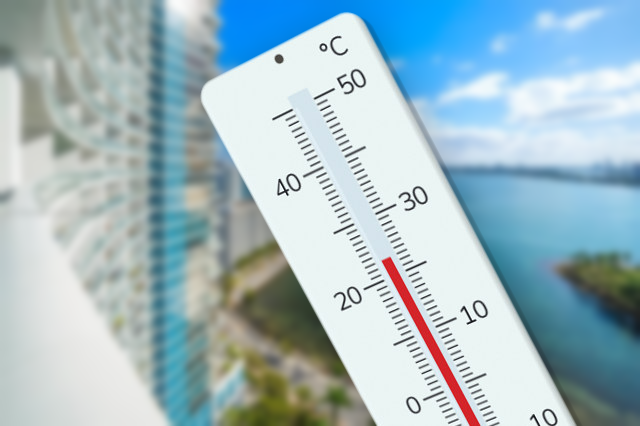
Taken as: 23 °C
